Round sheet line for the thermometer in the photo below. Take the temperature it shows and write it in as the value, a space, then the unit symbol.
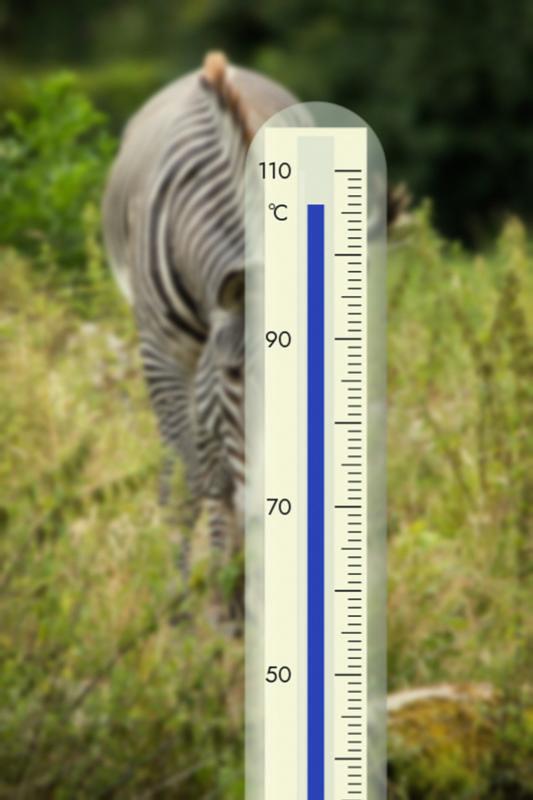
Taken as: 106 °C
